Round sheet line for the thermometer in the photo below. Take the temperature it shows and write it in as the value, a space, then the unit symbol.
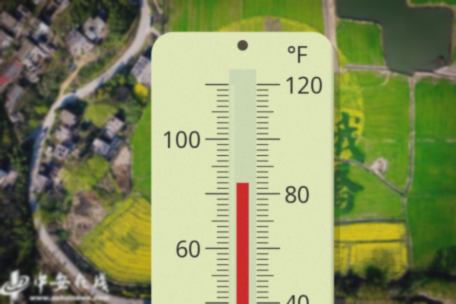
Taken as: 84 °F
